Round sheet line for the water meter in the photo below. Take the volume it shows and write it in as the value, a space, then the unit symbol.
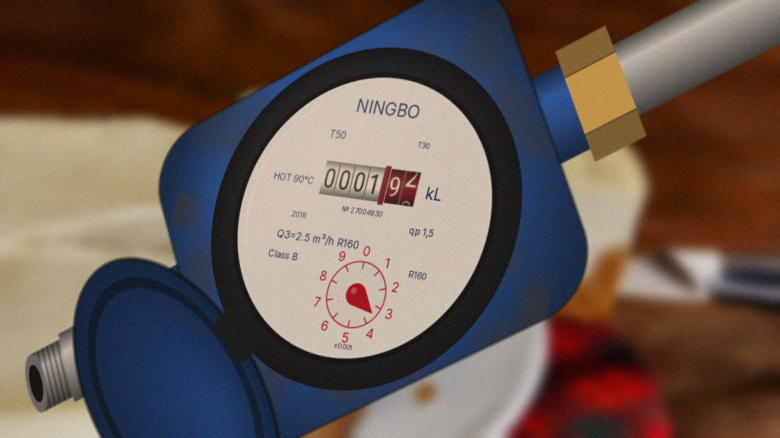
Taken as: 1.923 kL
